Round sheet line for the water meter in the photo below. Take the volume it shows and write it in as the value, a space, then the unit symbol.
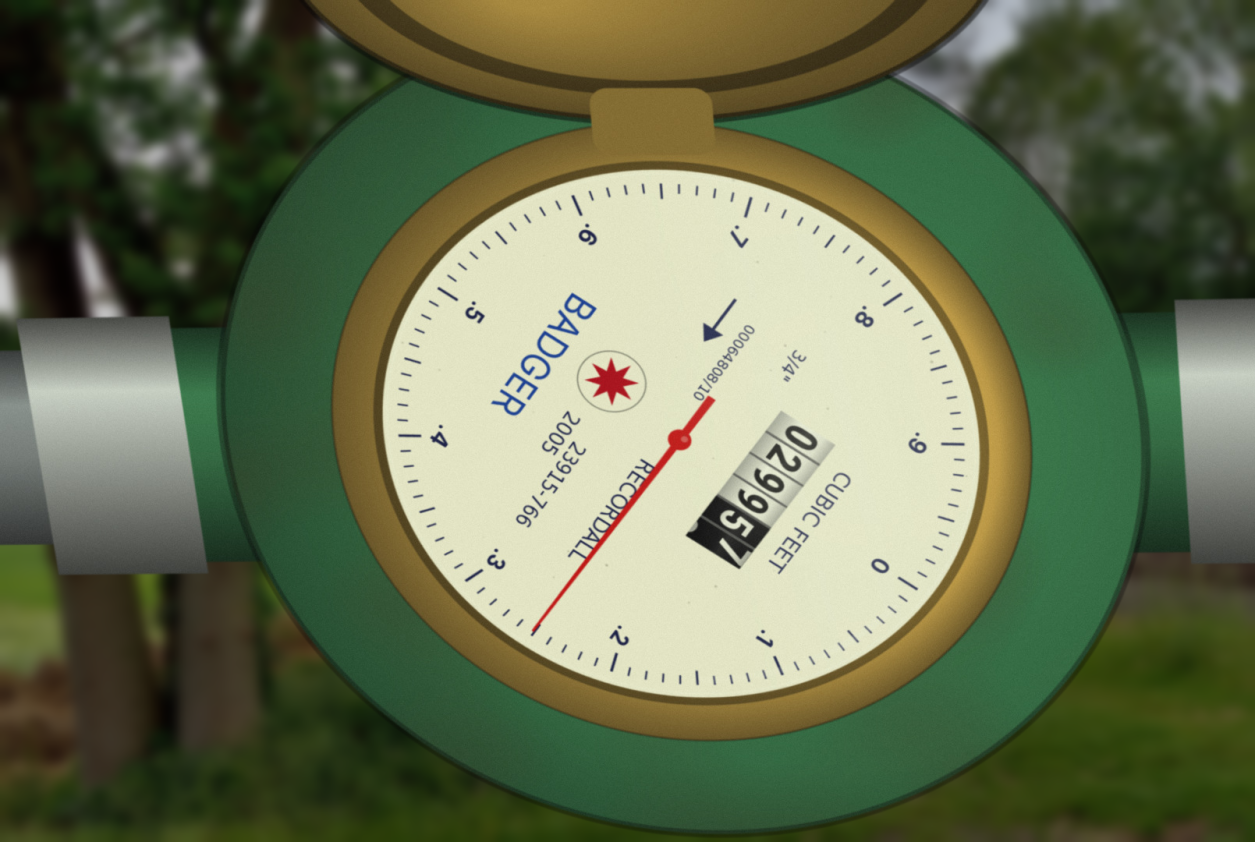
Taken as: 29957.25 ft³
